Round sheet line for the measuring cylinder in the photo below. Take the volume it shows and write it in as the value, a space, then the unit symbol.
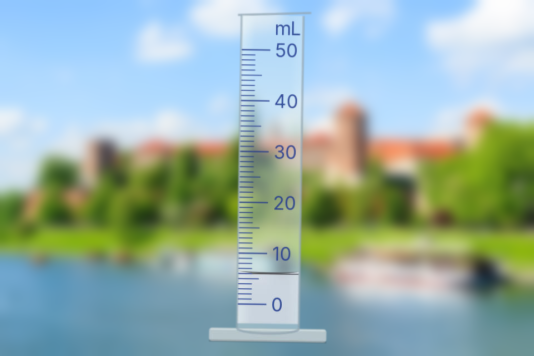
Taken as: 6 mL
